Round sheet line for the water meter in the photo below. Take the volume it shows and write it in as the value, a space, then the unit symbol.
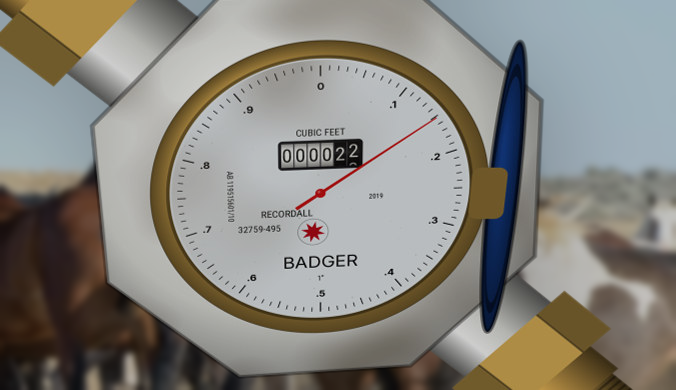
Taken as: 22.15 ft³
